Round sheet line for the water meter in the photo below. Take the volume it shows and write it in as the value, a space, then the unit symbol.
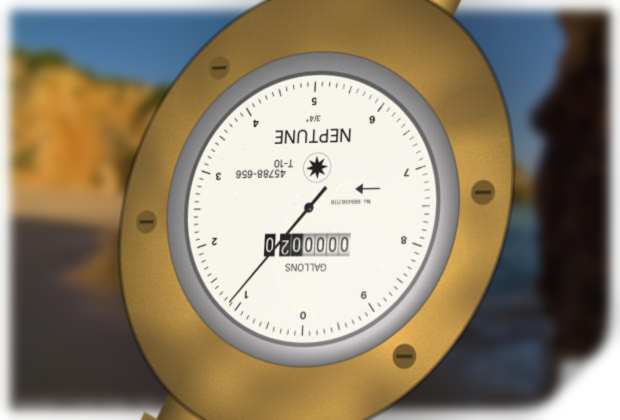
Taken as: 21.1 gal
